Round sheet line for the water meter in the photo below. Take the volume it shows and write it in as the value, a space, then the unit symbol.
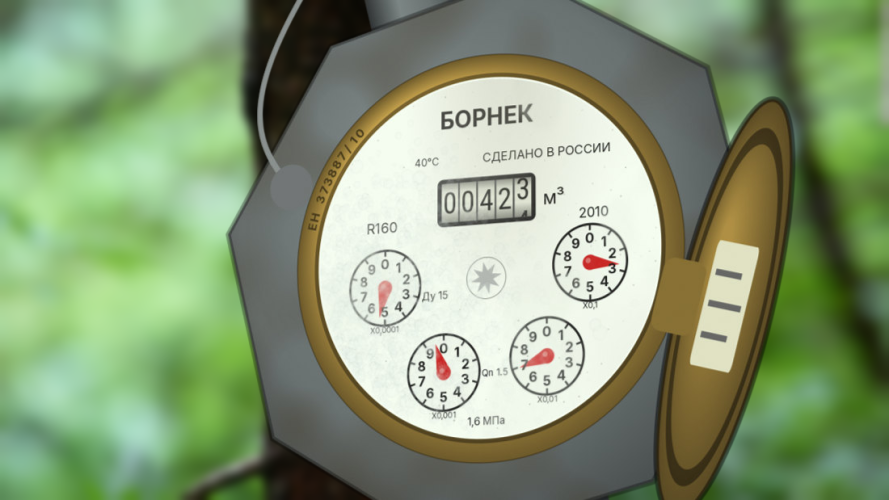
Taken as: 423.2695 m³
